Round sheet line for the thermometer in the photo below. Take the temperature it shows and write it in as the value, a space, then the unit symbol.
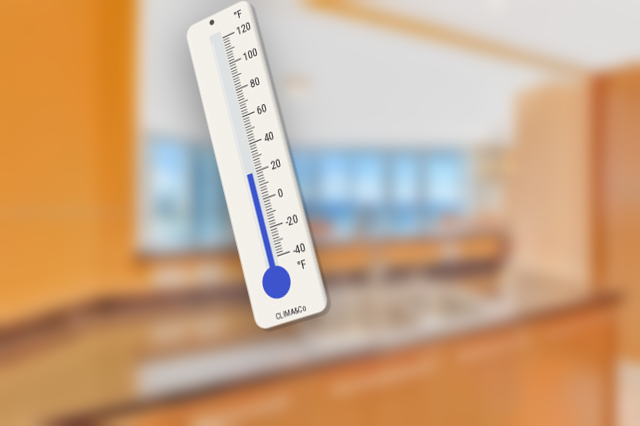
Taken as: 20 °F
